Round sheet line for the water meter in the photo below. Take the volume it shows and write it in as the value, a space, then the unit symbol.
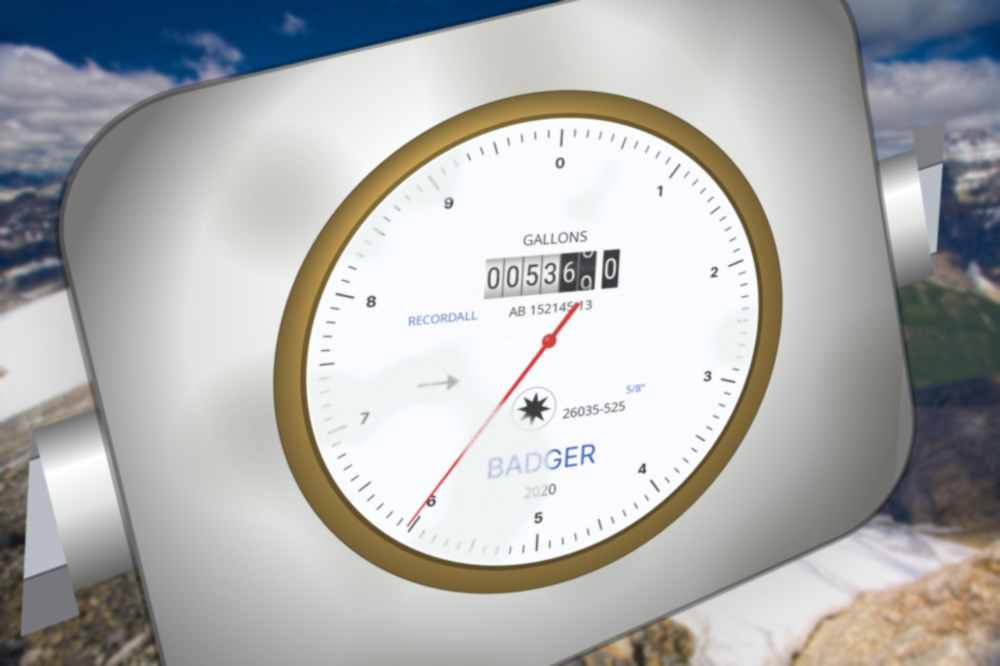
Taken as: 53686.0 gal
